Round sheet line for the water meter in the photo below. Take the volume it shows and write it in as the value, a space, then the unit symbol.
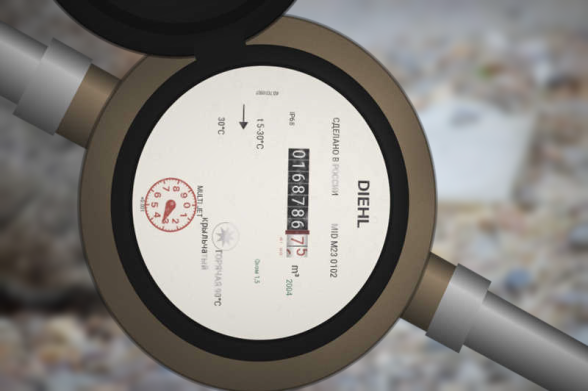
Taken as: 168786.753 m³
